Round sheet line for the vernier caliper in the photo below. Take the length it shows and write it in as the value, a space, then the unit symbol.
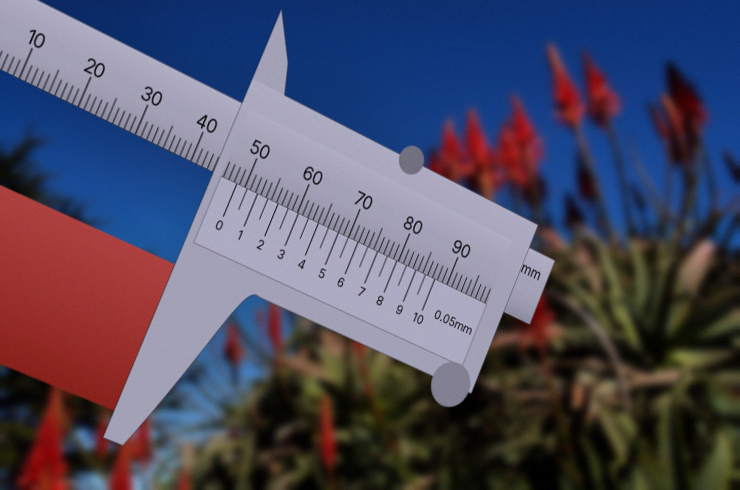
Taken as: 48.5 mm
